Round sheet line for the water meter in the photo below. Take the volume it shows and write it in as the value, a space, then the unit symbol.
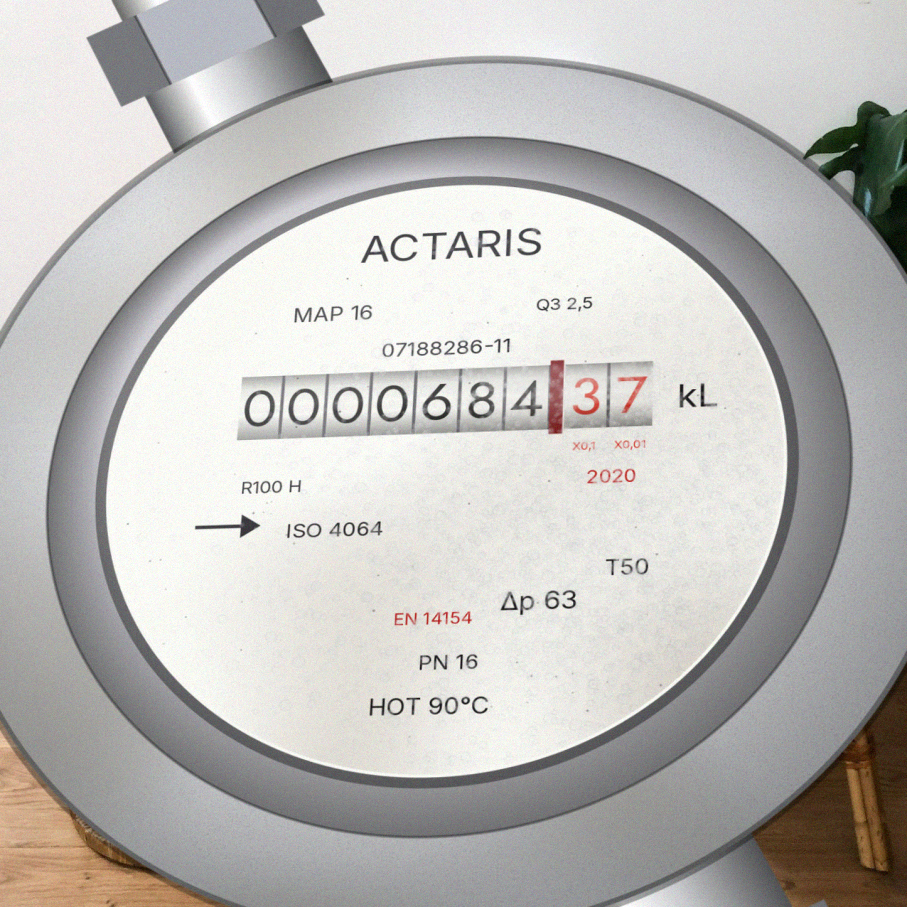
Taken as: 684.37 kL
